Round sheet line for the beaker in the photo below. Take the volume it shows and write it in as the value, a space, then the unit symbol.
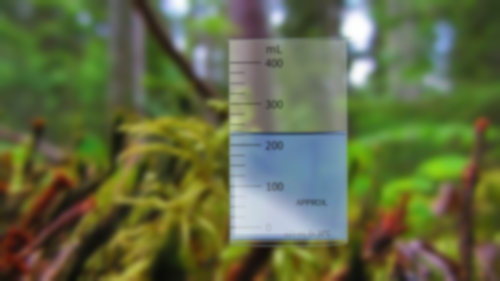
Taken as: 225 mL
